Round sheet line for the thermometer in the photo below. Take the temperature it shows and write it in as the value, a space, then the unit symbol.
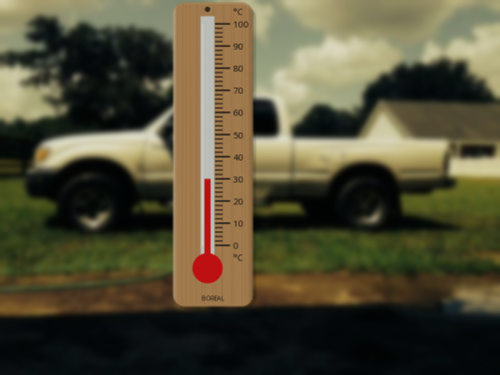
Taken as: 30 °C
